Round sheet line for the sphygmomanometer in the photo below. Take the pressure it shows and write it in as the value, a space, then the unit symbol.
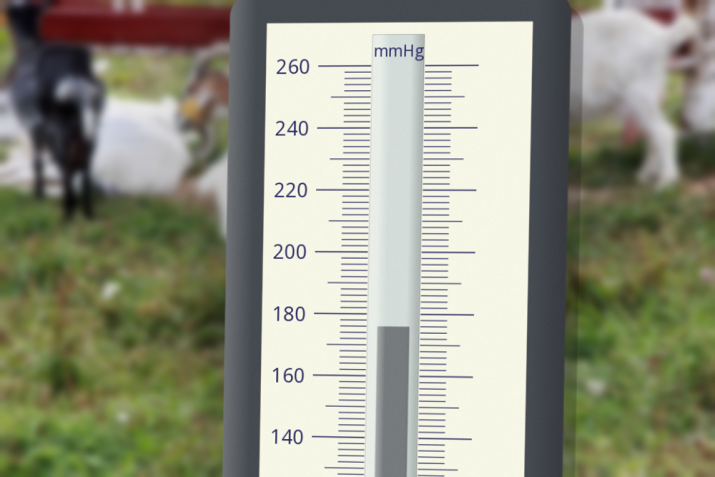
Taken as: 176 mmHg
